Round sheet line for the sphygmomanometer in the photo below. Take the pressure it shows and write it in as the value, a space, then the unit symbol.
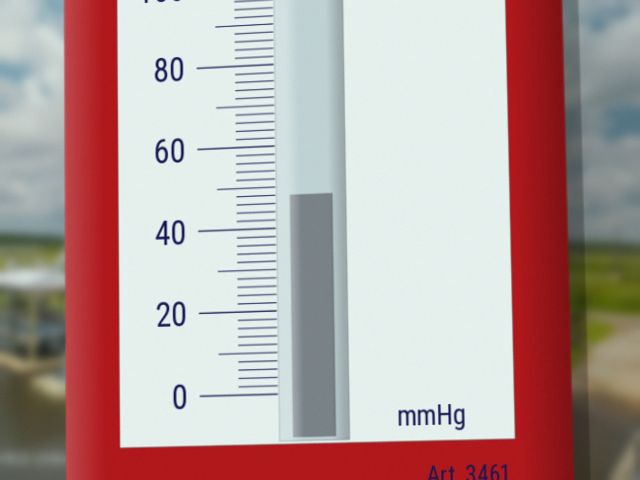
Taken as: 48 mmHg
